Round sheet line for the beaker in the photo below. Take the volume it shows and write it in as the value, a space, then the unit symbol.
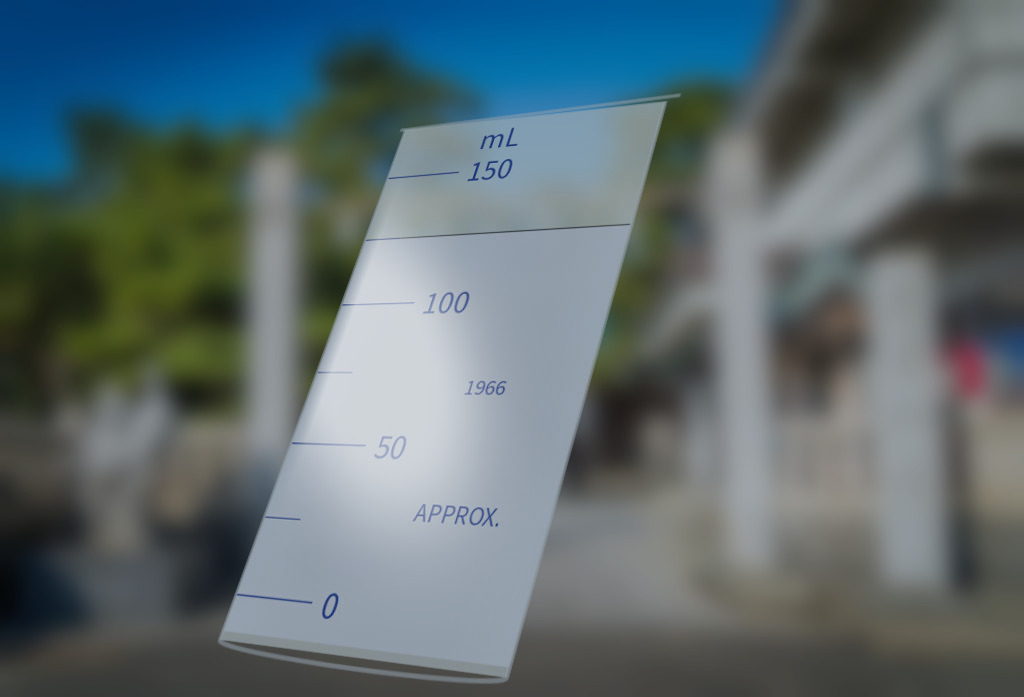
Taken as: 125 mL
